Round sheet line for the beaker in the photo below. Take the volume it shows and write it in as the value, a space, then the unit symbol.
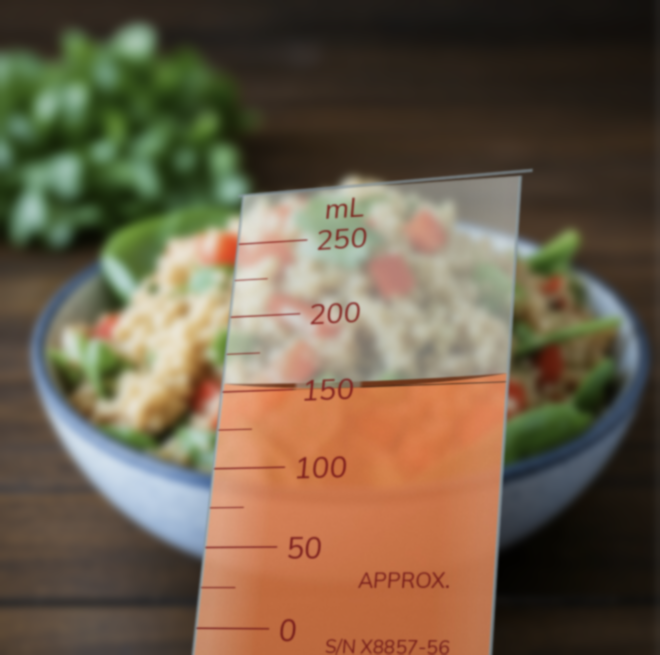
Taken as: 150 mL
